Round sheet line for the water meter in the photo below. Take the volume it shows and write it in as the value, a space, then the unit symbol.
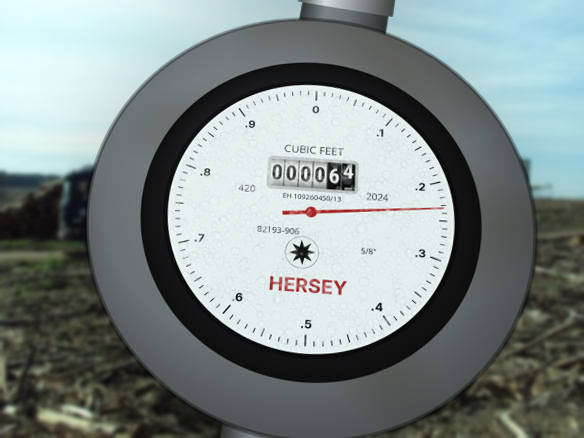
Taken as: 64.23 ft³
